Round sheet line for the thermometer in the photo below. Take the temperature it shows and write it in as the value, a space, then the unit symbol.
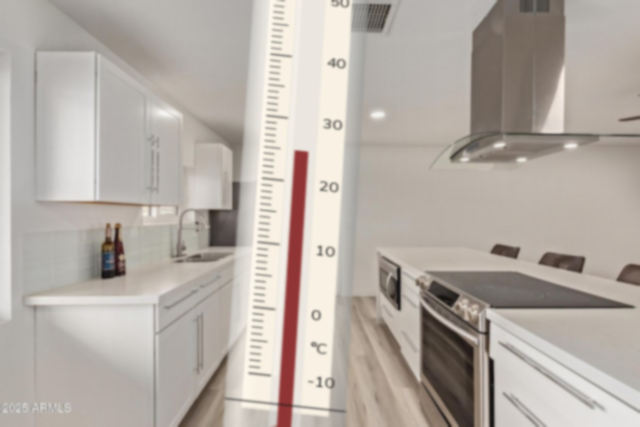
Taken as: 25 °C
